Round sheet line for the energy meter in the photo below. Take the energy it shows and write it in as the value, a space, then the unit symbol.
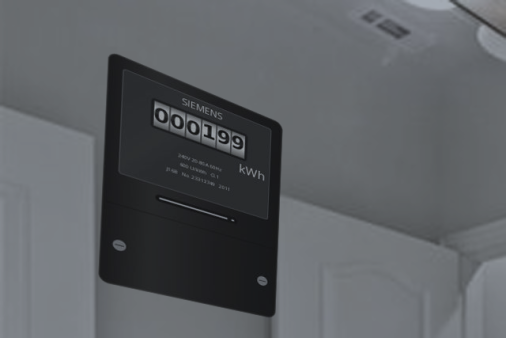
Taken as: 199 kWh
